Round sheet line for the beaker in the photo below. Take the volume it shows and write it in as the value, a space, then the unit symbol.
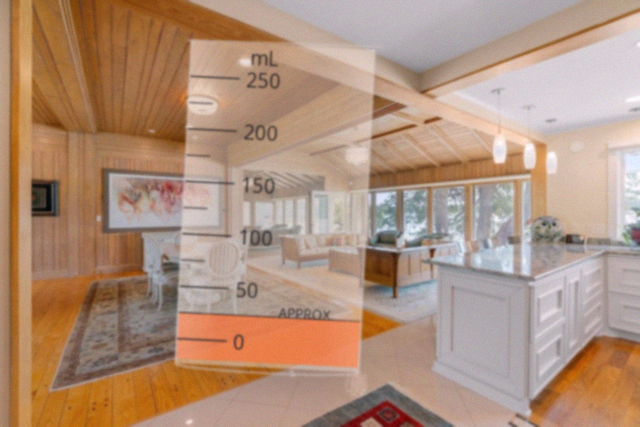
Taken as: 25 mL
